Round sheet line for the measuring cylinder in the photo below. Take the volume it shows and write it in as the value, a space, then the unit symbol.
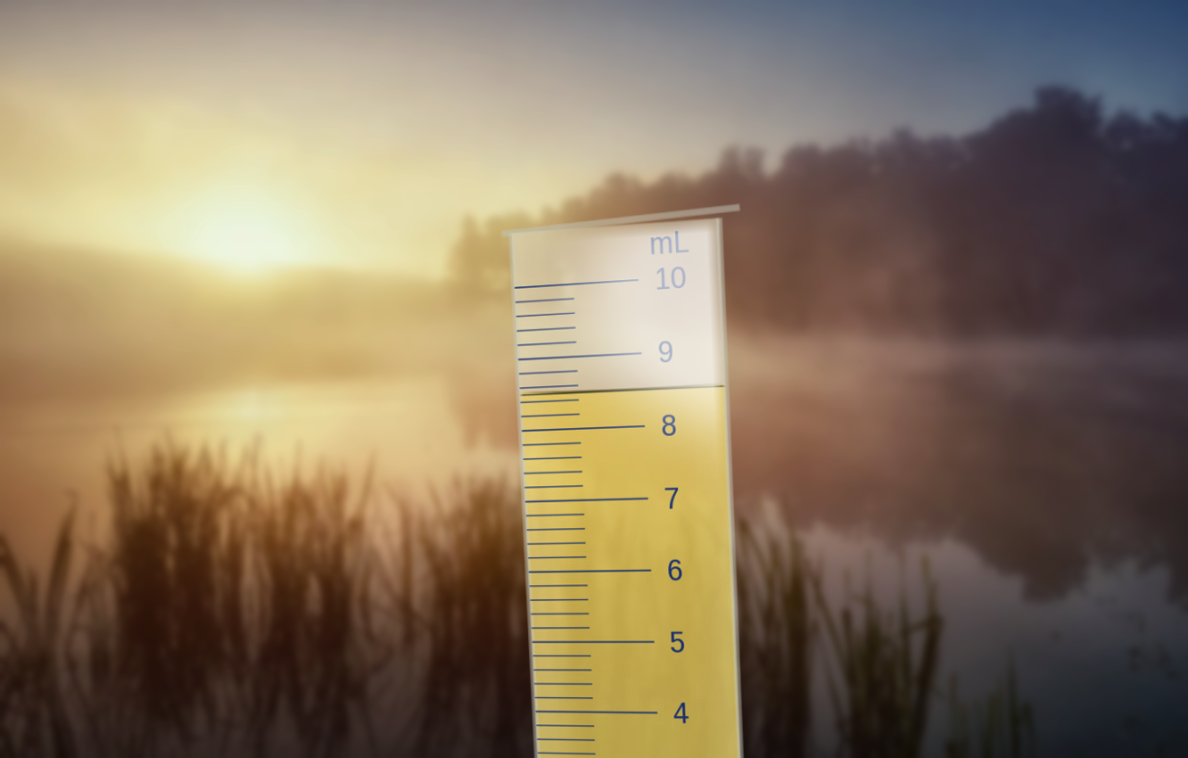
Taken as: 8.5 mL
